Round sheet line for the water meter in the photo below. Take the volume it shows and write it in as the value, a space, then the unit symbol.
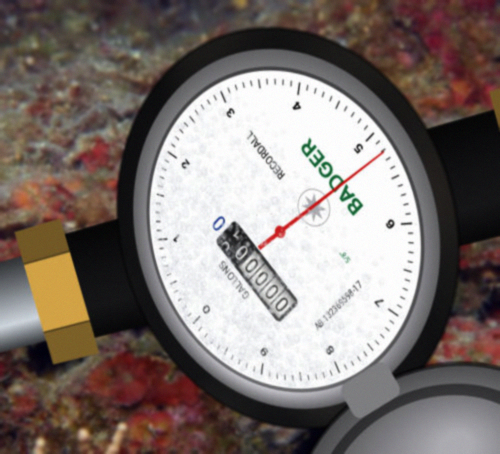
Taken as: 5.2 gal
